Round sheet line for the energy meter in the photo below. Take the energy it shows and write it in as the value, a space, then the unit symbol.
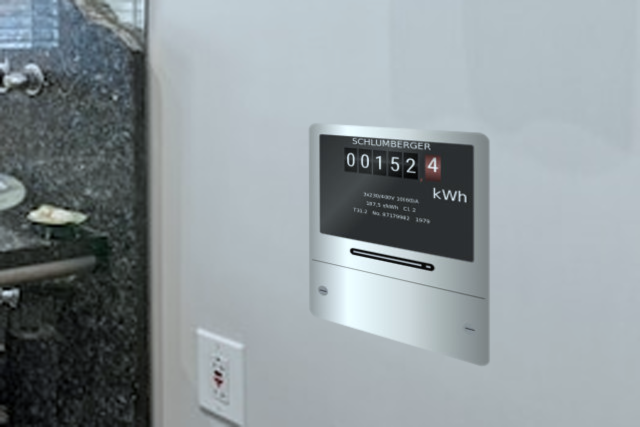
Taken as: 152.4 kWh
